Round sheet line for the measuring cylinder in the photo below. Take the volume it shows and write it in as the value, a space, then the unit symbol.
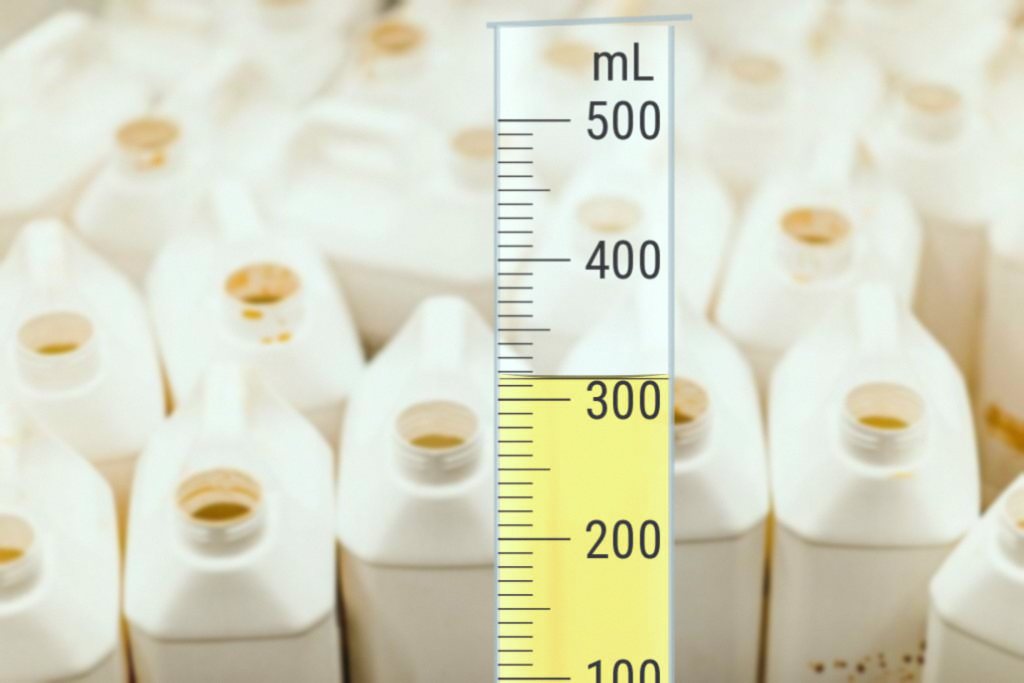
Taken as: 315 mL
